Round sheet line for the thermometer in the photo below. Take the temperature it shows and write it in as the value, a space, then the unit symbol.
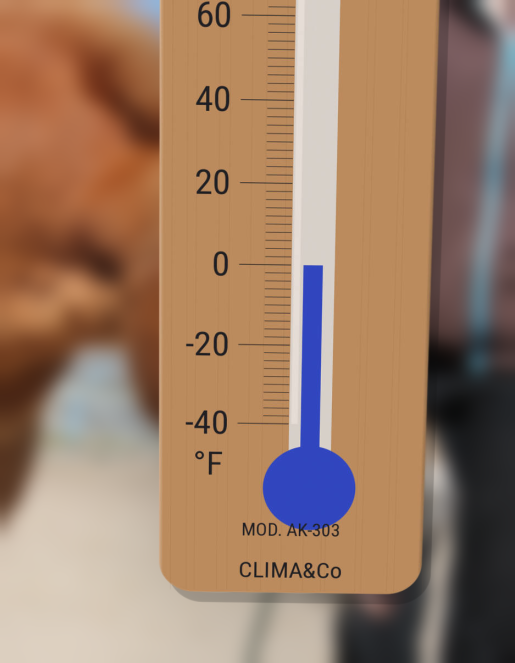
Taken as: 0 °F
